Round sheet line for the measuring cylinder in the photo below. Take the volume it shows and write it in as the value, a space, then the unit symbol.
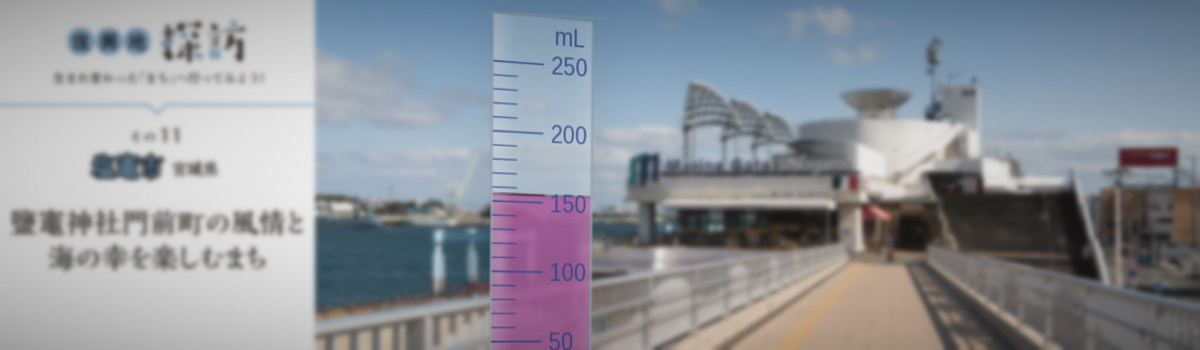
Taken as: 155 mL
